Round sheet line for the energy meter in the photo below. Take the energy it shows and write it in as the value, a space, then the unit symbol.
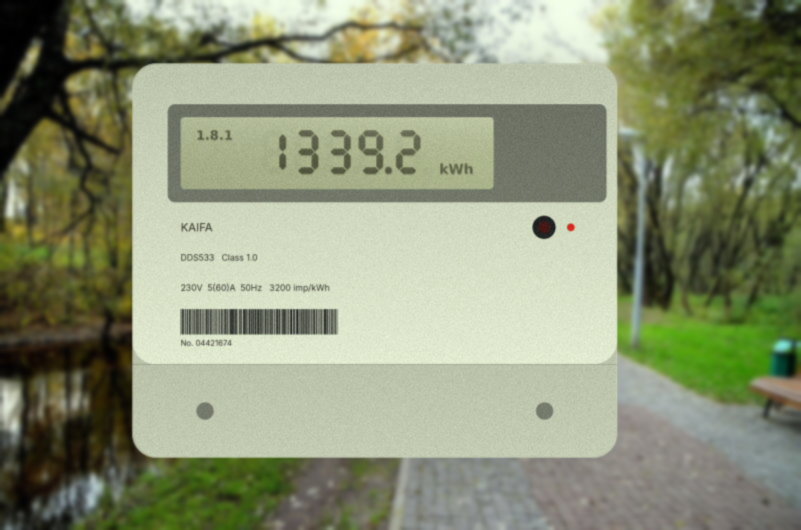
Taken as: 1339.2 kWh
